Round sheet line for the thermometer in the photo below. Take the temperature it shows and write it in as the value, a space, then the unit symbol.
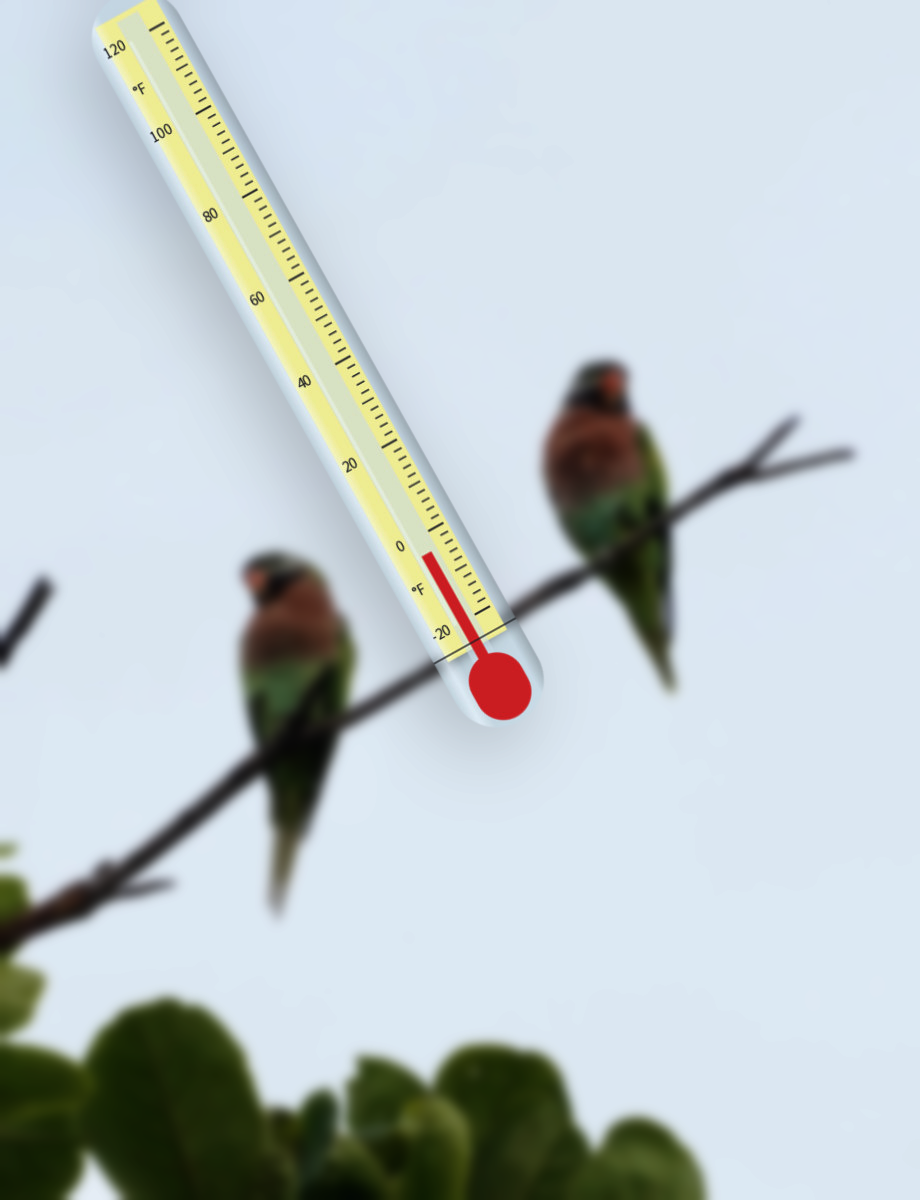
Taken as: -4 °F
